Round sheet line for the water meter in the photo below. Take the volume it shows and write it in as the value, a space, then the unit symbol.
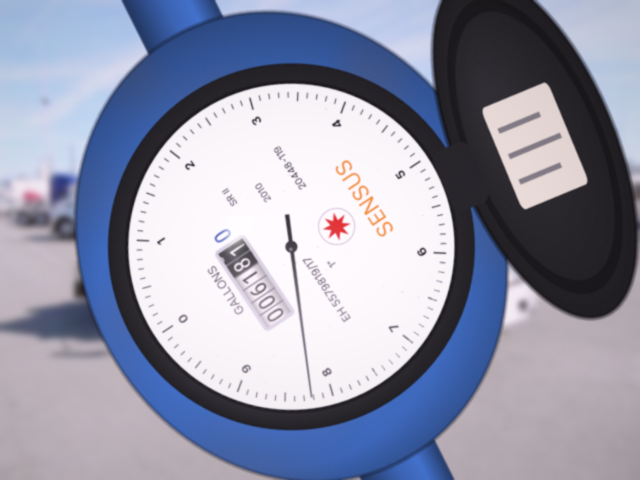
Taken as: 61808.2 gal
